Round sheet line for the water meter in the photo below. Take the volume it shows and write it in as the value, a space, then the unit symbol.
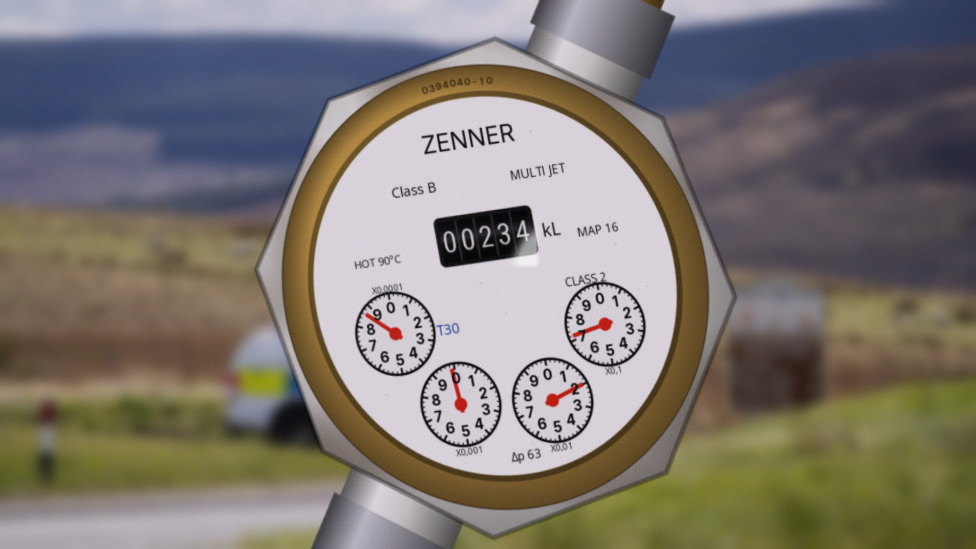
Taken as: 234.7198 kL
